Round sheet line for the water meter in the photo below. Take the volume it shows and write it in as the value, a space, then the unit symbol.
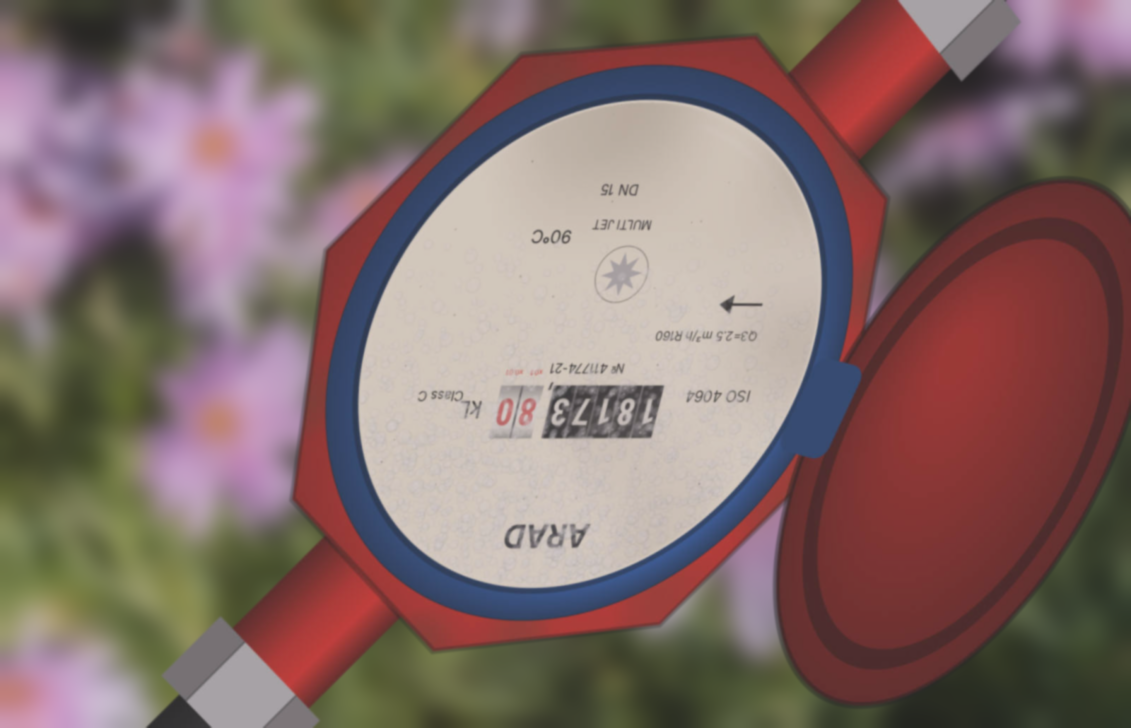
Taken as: 18173.80 kL
